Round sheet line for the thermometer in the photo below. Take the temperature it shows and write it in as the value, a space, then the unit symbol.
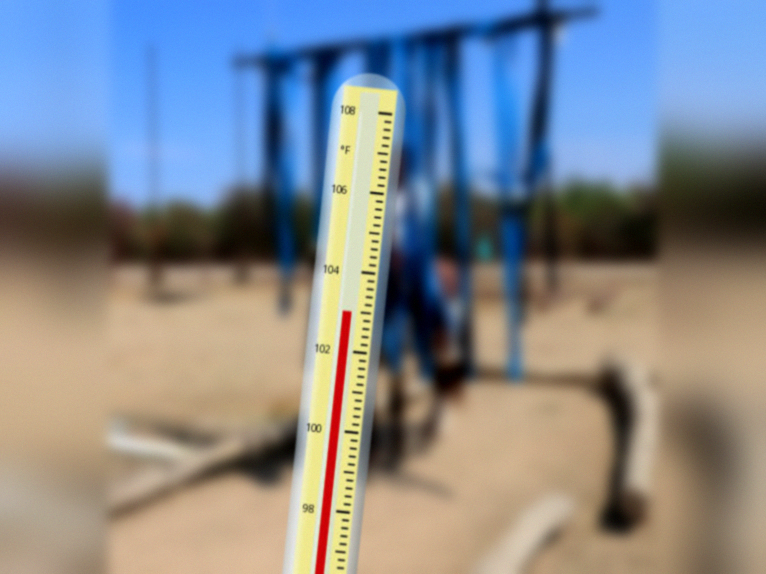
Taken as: 103 °F
